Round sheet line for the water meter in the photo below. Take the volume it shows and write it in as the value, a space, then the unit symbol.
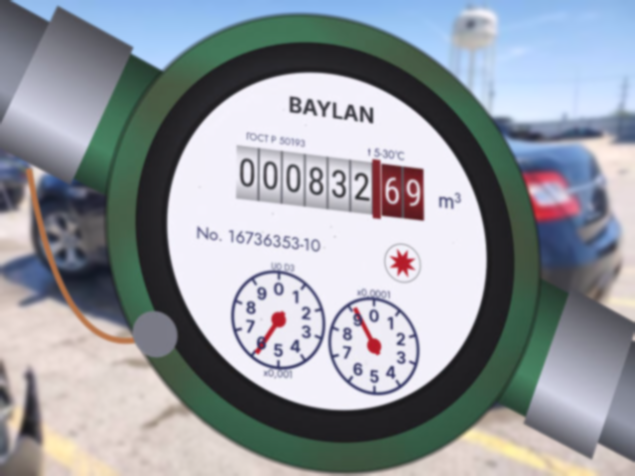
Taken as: 832.6959 m³
